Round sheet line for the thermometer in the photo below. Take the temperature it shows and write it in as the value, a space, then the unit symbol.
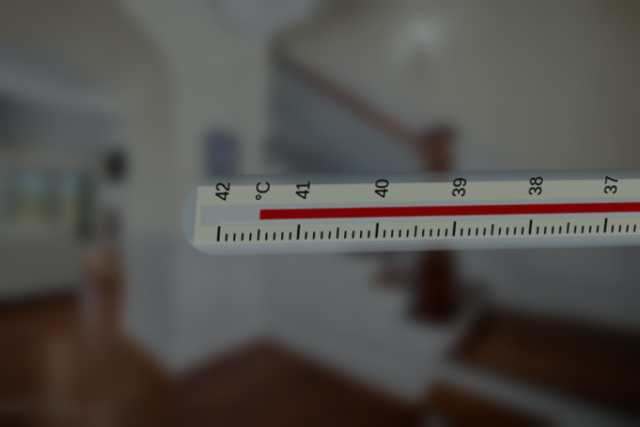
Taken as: 41.5 °C
